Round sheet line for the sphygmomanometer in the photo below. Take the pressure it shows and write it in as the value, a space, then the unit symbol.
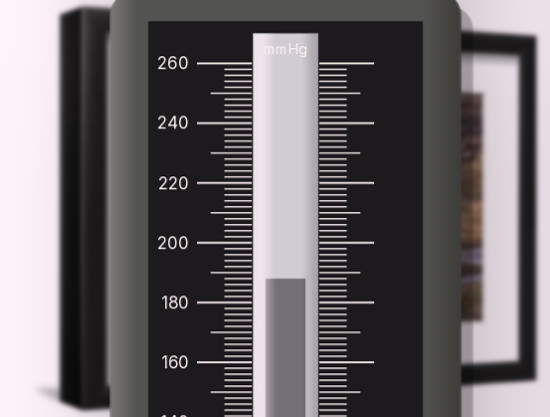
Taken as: 188 mmHg
